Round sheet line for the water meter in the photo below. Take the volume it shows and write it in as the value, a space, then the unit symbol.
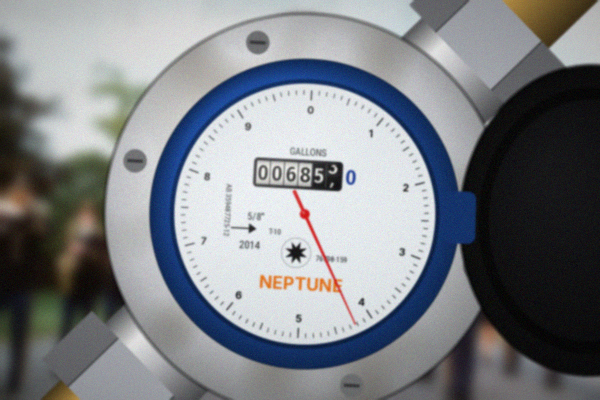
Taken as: 68534.2 gal
